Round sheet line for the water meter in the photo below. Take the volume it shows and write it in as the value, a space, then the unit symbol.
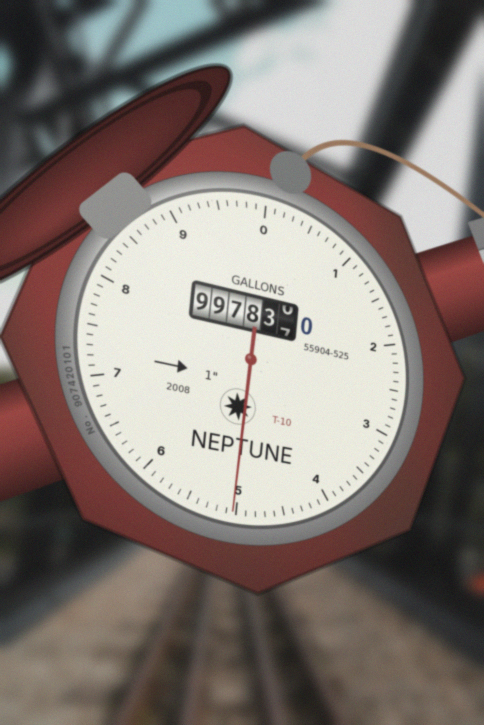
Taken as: 9978365.0 gal
